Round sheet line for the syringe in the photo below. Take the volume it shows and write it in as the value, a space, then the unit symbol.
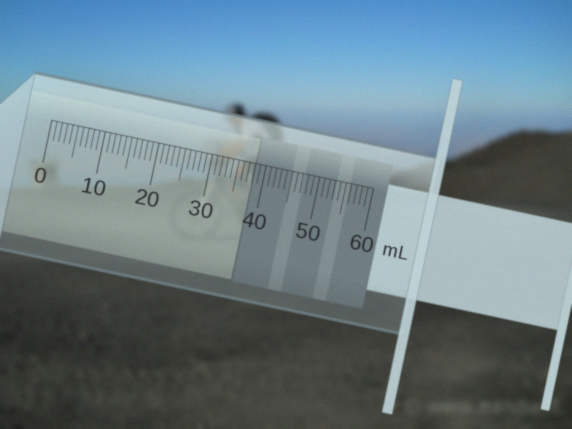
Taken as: 38 mL
